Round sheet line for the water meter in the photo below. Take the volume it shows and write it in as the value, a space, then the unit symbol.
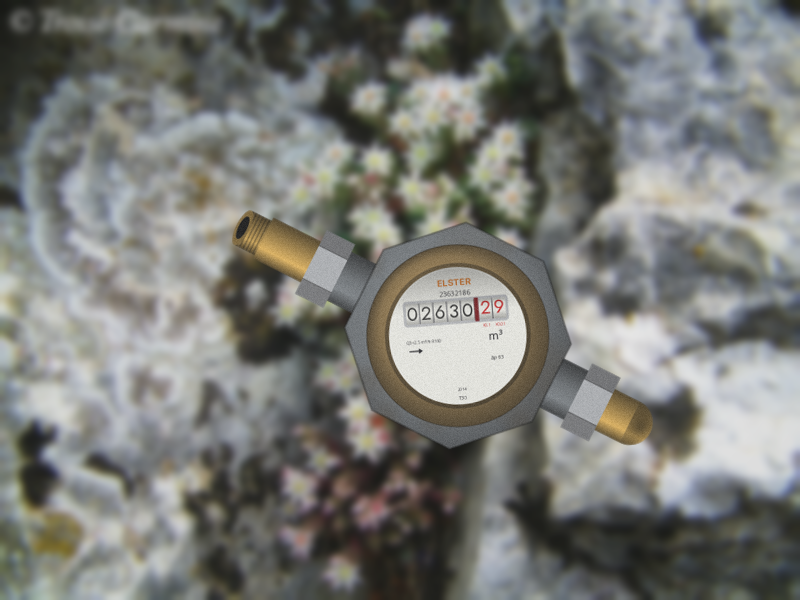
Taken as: 2630.29 m³
